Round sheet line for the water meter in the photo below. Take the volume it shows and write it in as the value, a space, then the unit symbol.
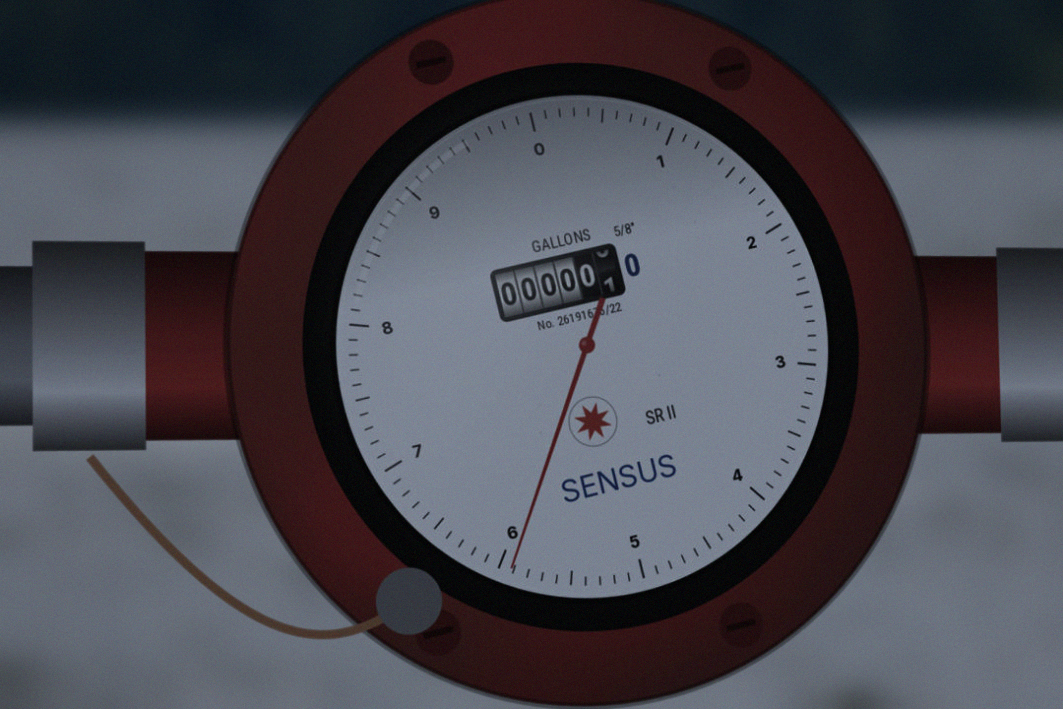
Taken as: 5.9 gal
